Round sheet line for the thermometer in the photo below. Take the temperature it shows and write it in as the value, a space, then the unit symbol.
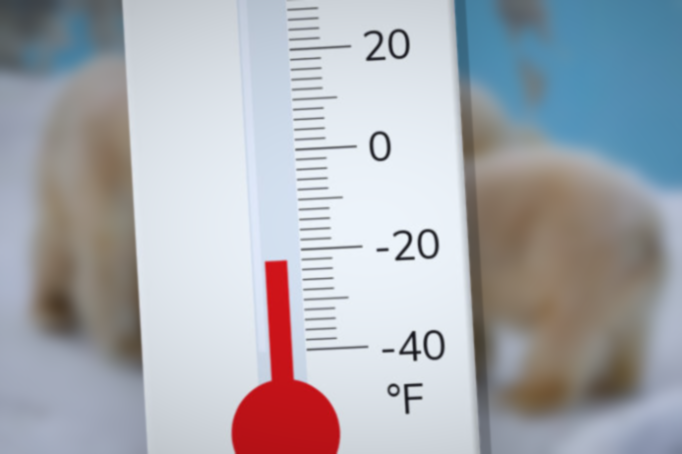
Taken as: -22 °F
